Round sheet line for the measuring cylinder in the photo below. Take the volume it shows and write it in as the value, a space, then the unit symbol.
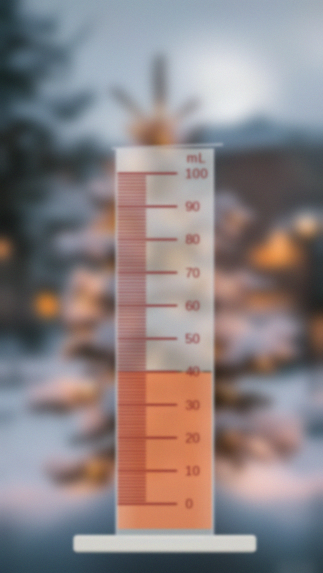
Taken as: 40 mL
